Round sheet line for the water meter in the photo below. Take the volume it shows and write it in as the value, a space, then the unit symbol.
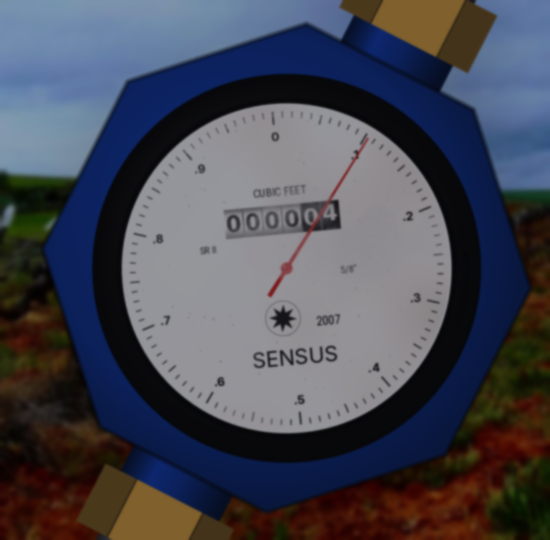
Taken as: 4.10 ft³
